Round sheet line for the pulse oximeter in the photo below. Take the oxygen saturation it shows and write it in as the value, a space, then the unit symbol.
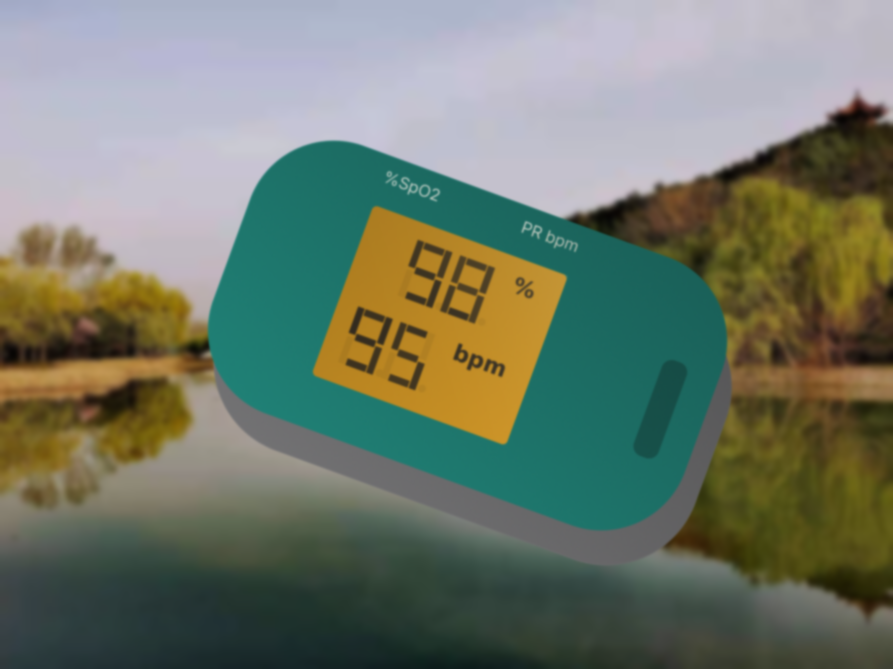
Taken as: 98 %
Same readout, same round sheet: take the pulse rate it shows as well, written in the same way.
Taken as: 95 bpm
